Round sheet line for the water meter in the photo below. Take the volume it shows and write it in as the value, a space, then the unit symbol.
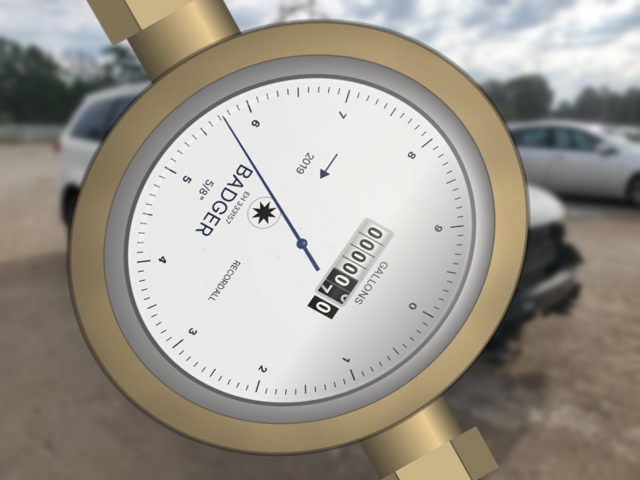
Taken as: 65.7 gal
